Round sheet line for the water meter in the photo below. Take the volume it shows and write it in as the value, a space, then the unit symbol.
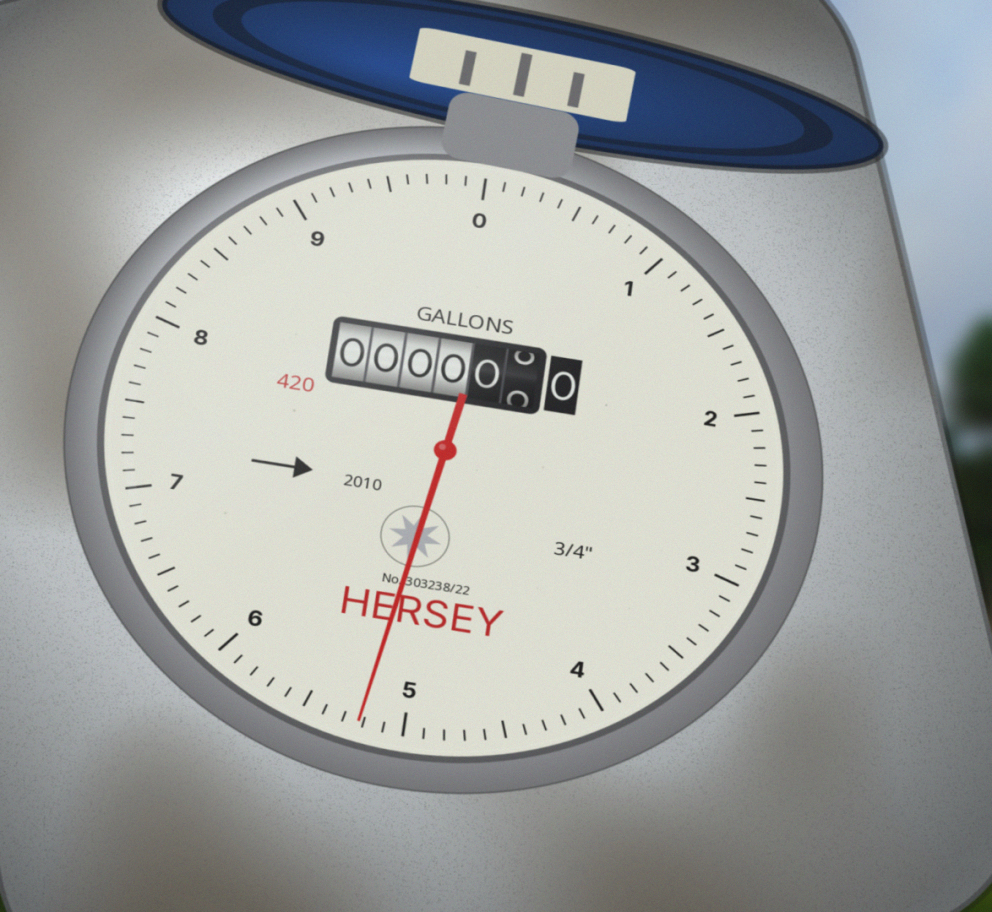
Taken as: 85.2 gal
